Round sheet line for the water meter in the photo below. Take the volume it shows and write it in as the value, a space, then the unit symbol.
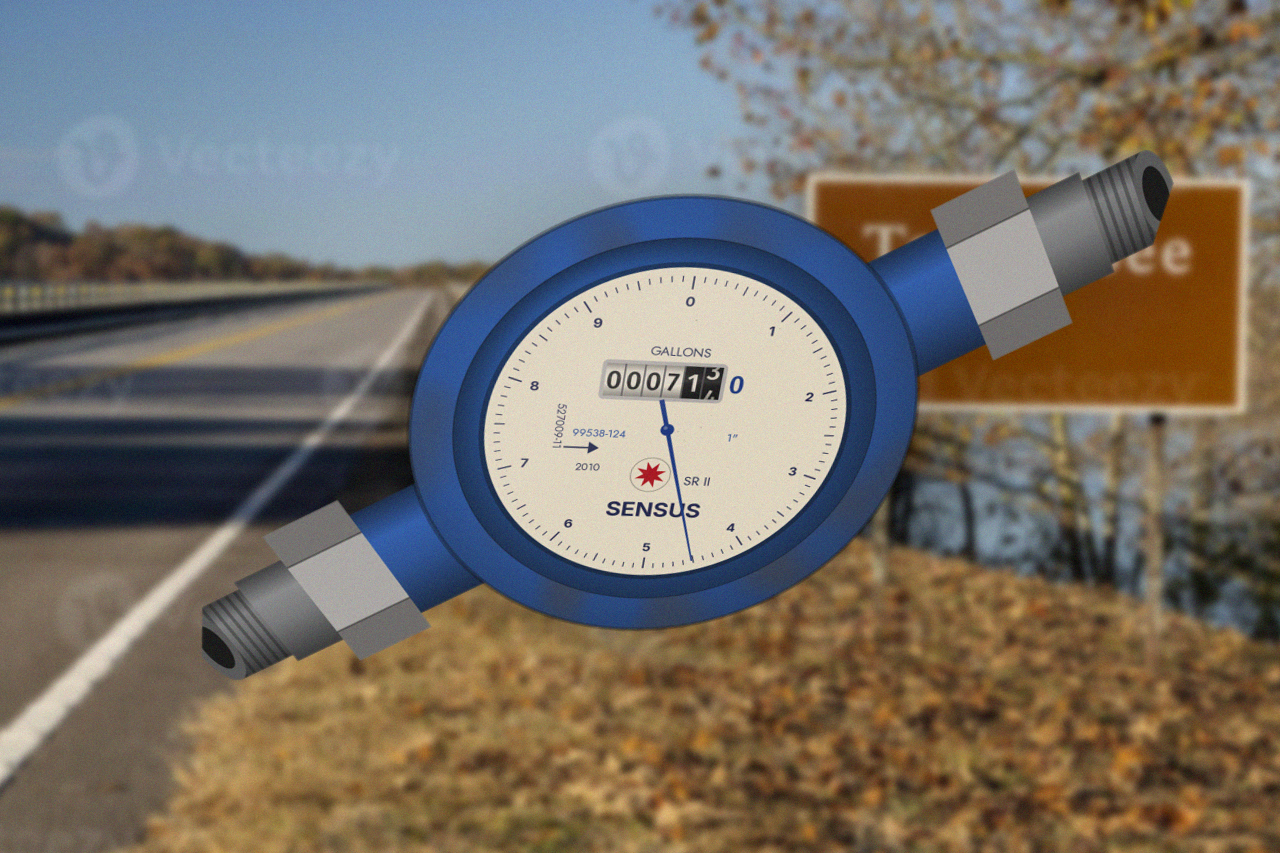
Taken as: 7134.5 gal
